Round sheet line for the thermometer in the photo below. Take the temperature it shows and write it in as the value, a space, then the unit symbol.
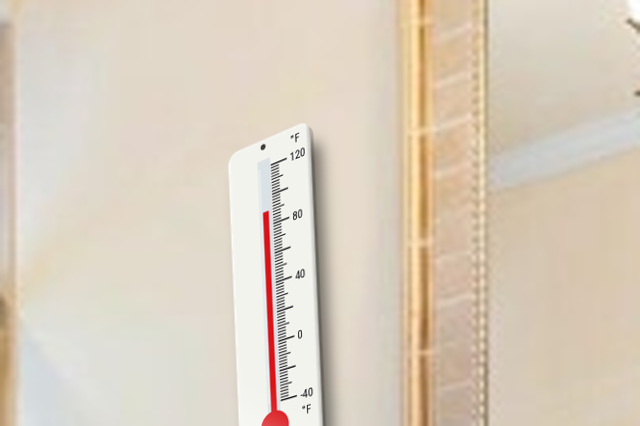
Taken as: 90 °F
